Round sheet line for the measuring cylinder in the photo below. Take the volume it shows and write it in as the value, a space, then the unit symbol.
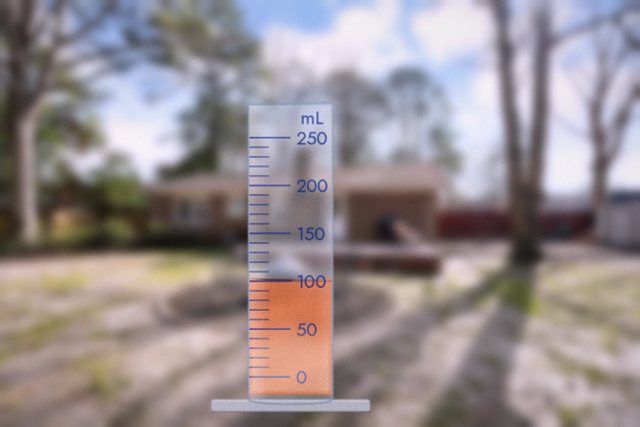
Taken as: 100 mL
